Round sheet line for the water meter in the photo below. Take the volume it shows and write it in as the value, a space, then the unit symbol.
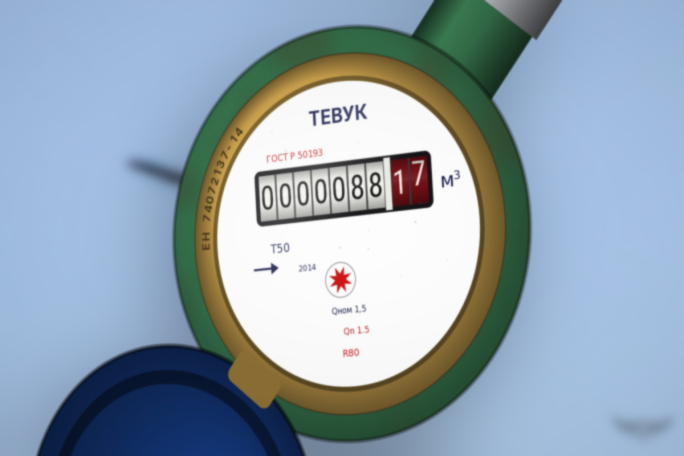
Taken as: 88.17 m³
